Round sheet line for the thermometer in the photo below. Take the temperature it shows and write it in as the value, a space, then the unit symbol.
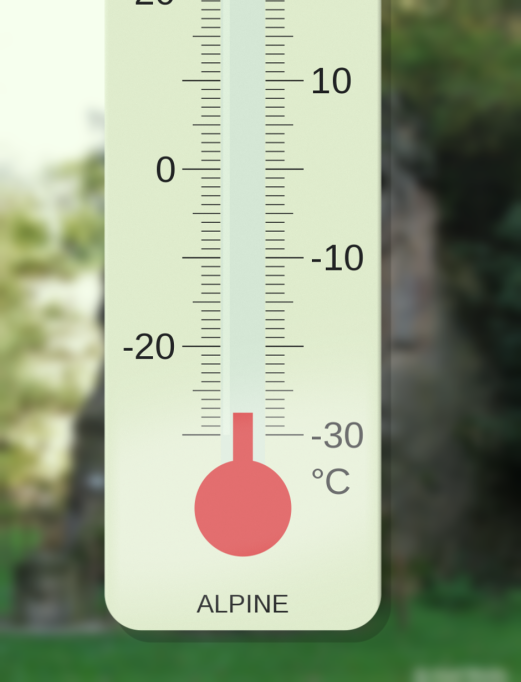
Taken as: -27.5 °C
